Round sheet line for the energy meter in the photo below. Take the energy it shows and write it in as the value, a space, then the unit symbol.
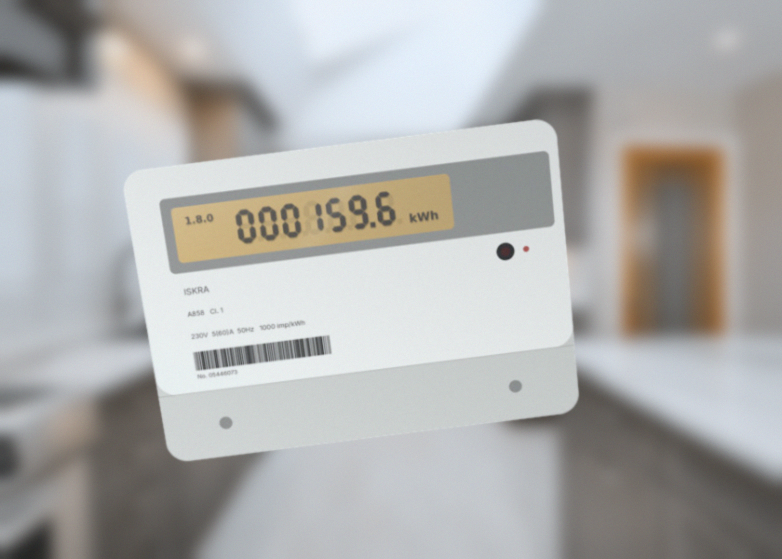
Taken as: 159.6 kWh
